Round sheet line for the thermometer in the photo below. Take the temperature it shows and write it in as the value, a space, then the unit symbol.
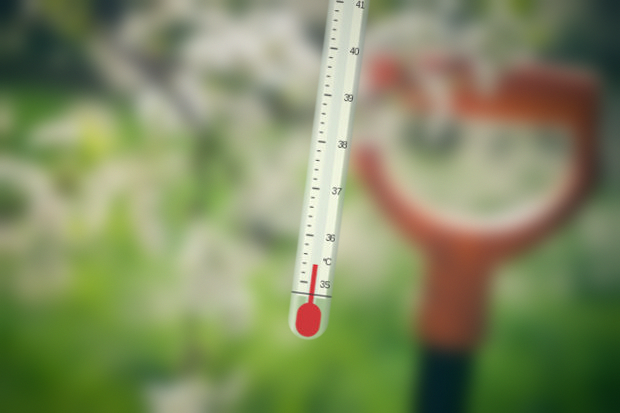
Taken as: 35.4 °C
